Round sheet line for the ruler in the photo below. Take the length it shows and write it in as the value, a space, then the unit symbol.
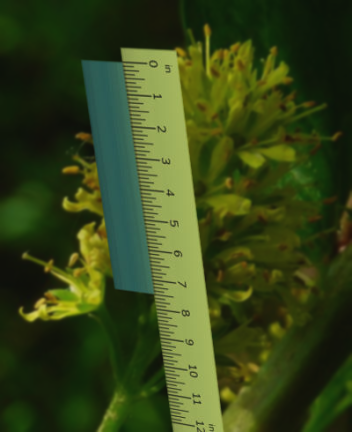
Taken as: 7.5 in
